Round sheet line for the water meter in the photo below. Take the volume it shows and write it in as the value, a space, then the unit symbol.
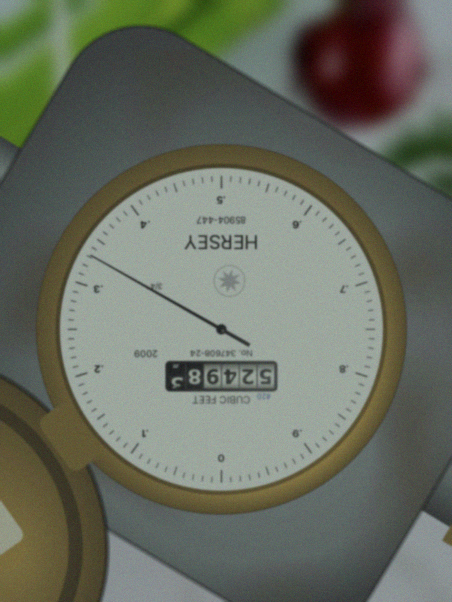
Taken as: 524983.33 ft³
